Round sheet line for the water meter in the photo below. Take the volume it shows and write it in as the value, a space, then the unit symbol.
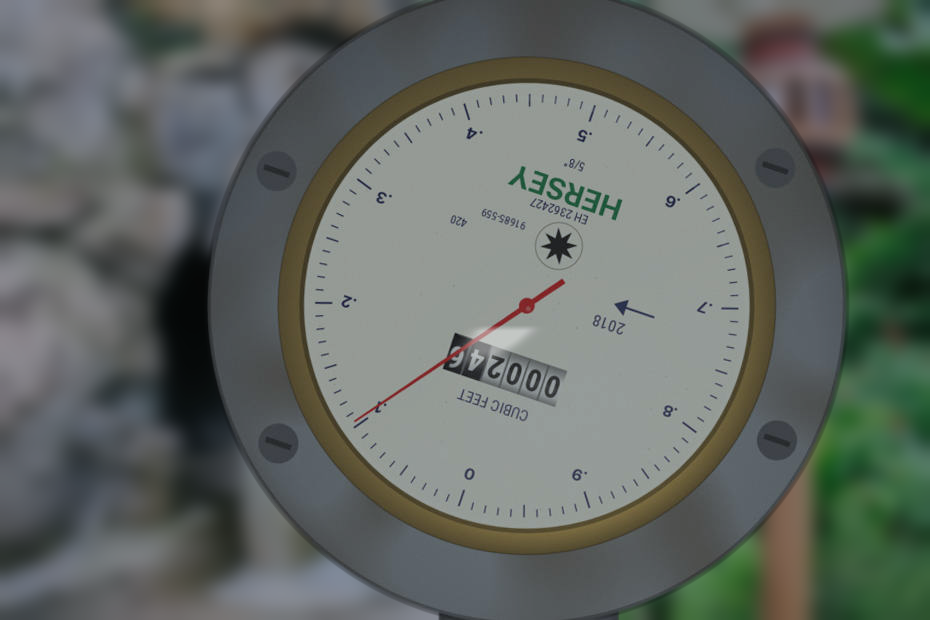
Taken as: 246.10 ft³
